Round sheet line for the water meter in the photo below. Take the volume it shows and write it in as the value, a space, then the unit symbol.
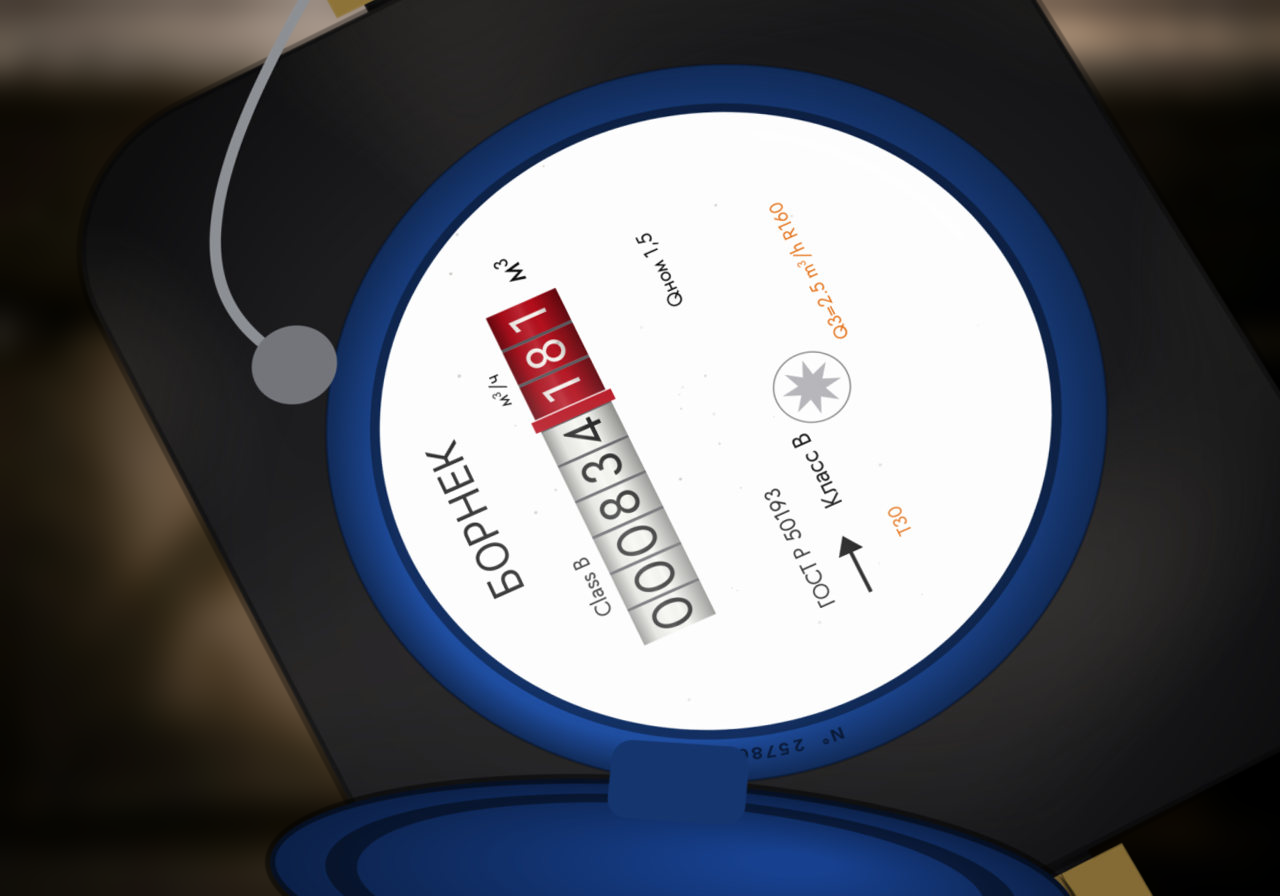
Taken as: 834.181 m³
